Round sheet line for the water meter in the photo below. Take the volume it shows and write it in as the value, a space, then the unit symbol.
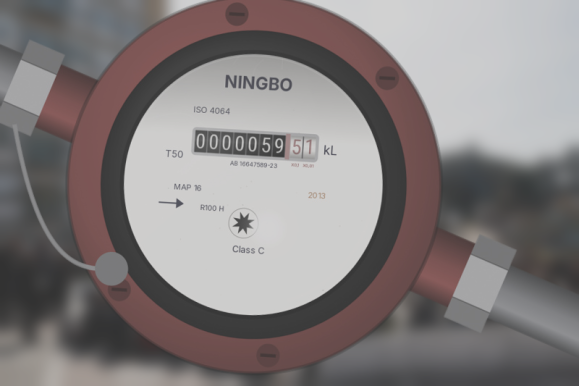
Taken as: 59.51 kL
